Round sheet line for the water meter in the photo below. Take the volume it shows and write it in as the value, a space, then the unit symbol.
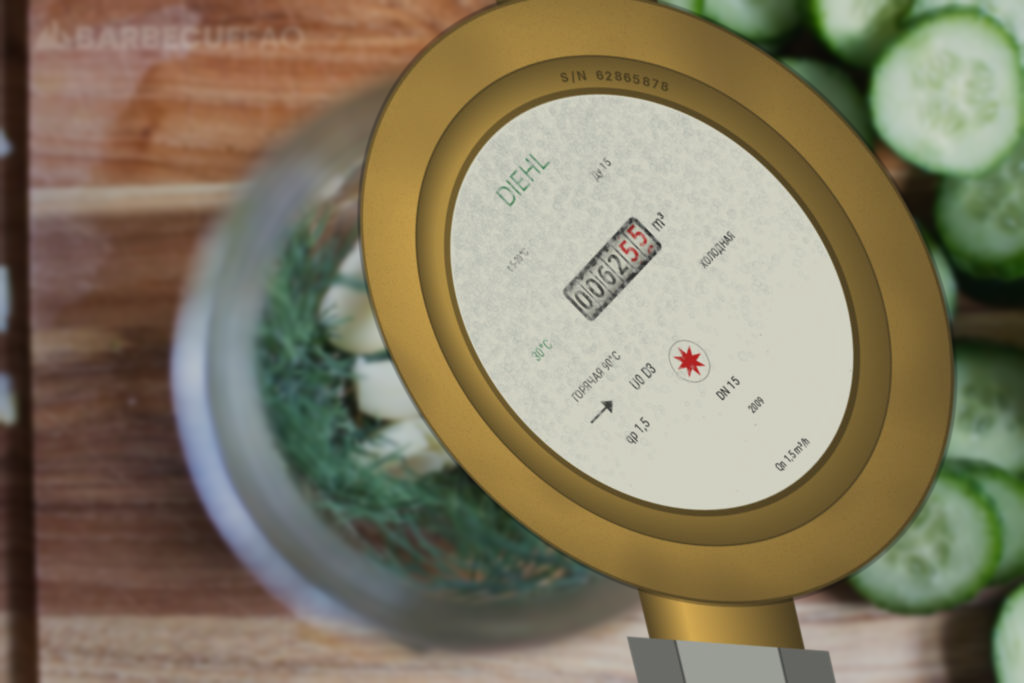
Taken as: 62.55 m³
